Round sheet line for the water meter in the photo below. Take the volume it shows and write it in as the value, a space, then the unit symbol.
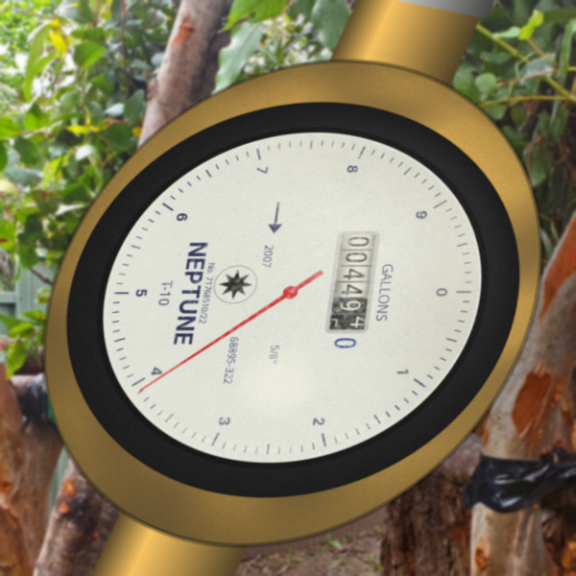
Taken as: 44943.9 gal
